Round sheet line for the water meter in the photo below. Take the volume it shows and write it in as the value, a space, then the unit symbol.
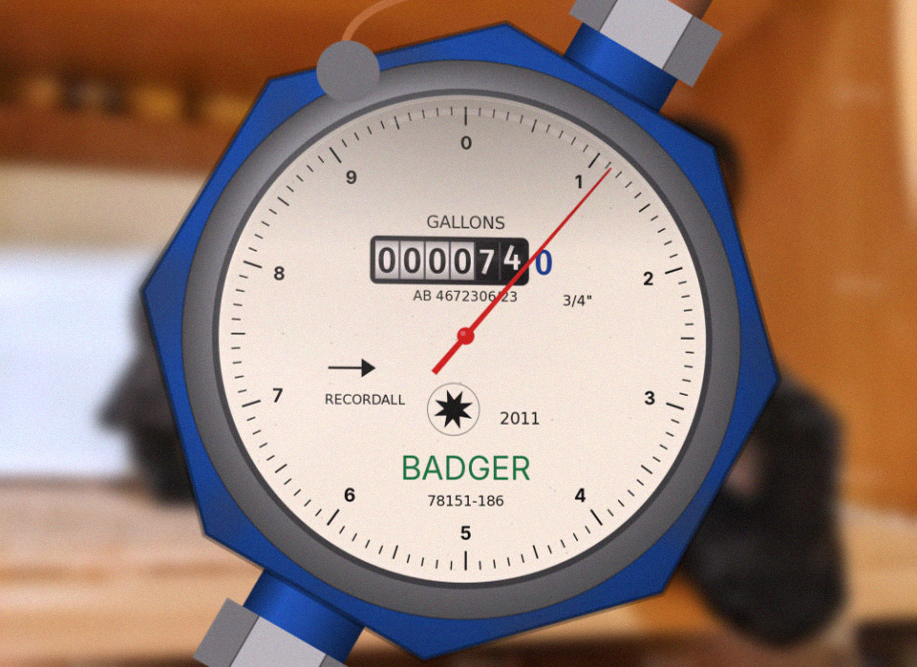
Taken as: 741.1 gal
